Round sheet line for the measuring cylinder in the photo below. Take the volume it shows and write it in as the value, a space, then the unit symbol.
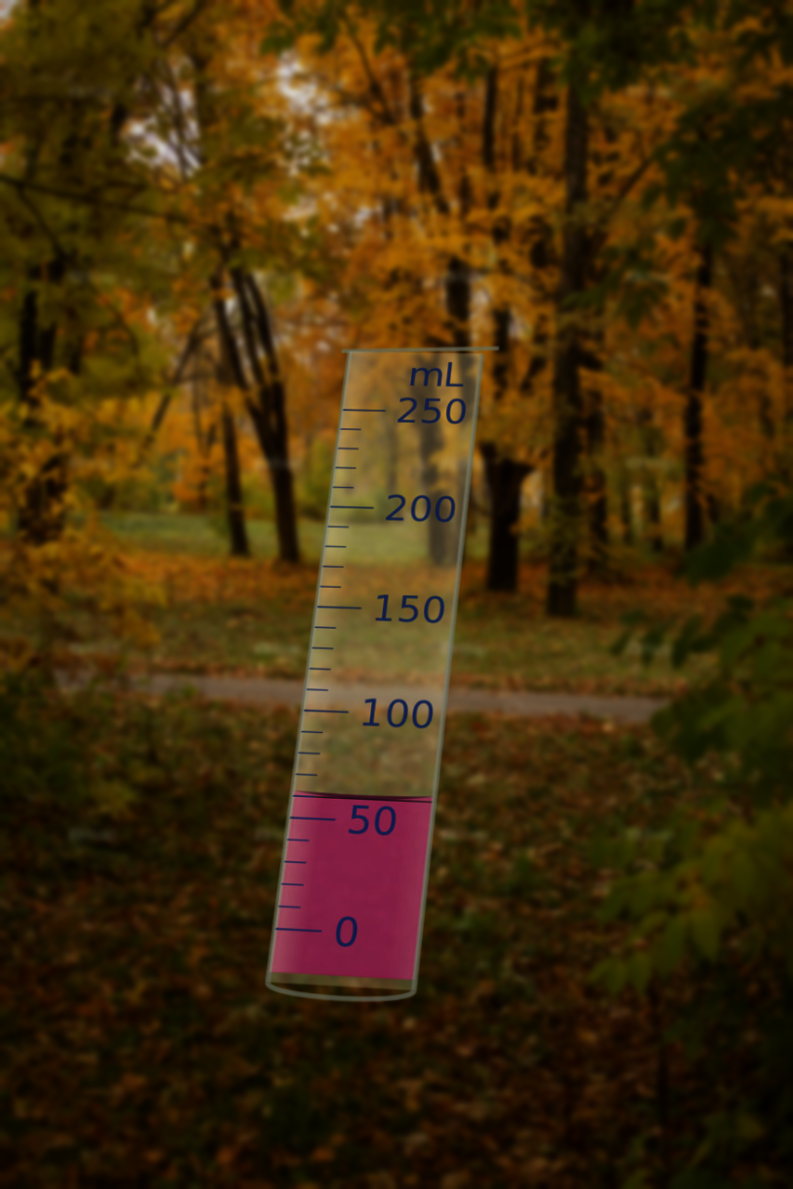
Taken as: 60 mL
